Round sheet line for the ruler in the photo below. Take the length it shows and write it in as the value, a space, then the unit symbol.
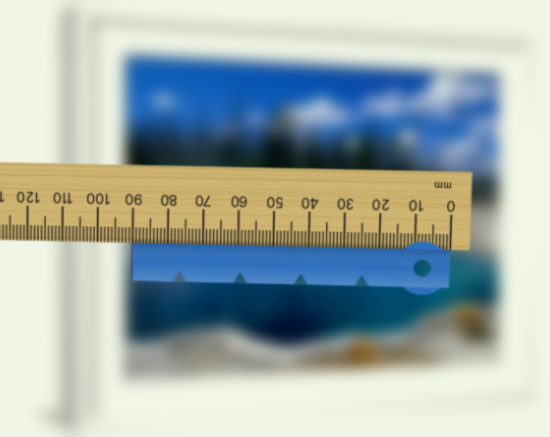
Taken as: 90 mm
